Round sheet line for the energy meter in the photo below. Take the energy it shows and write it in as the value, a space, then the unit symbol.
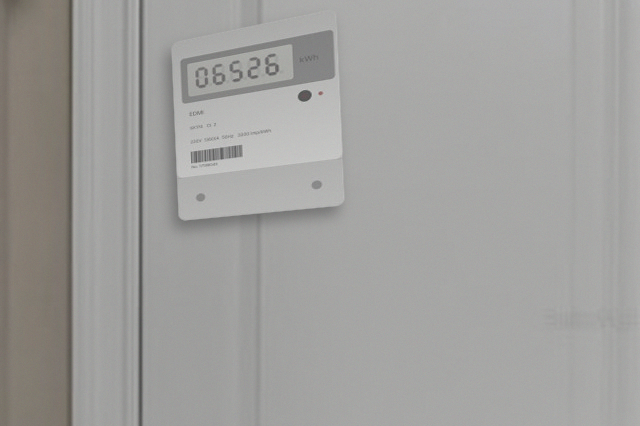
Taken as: 6526 kWh
